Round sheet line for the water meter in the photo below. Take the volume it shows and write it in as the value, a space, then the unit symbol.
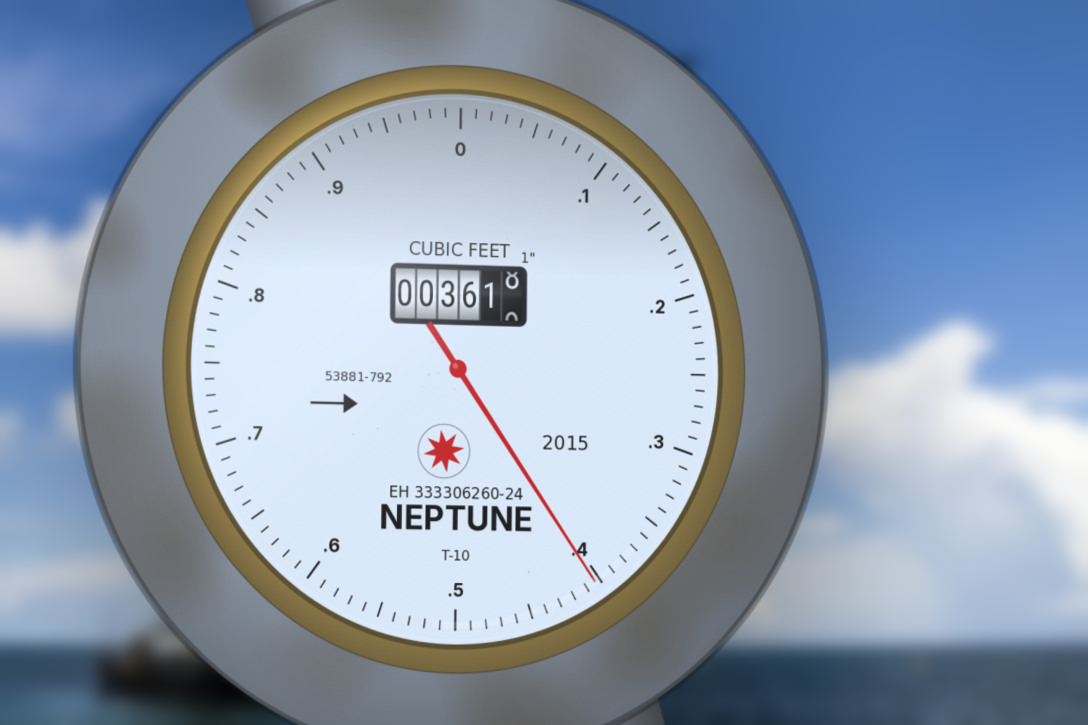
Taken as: 3618.40 ft³
